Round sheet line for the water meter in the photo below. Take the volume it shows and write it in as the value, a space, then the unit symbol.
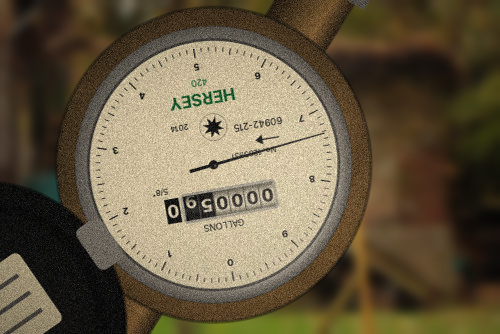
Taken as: 587.3 gal
